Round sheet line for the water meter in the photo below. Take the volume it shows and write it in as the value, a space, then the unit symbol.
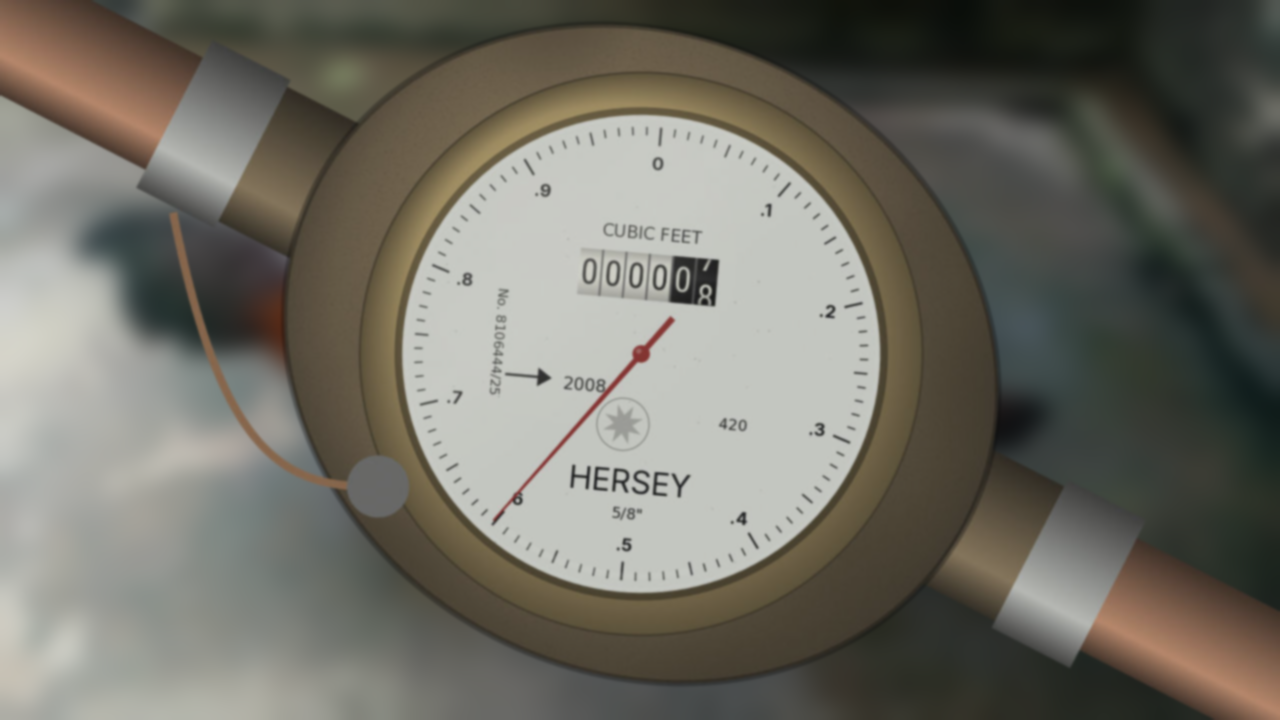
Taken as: 7.60 ft³
